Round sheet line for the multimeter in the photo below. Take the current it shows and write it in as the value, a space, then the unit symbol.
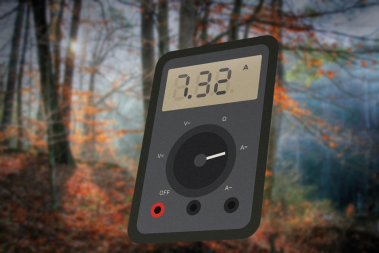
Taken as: 7.32 A
